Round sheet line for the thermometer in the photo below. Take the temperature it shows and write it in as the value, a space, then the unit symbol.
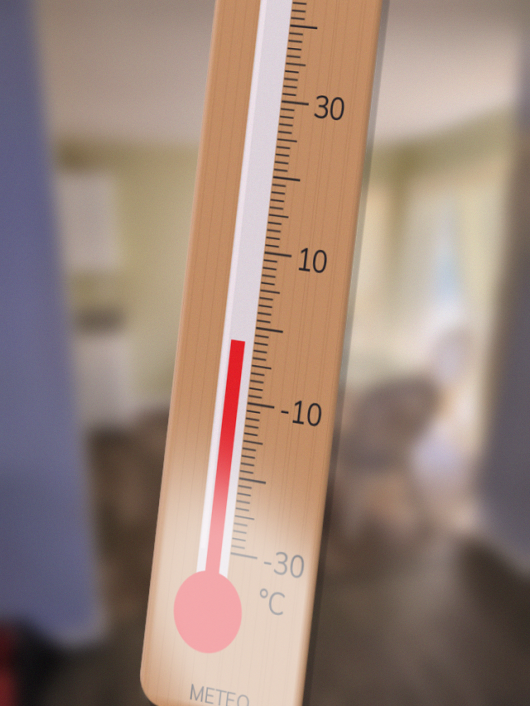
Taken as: -2 °C
